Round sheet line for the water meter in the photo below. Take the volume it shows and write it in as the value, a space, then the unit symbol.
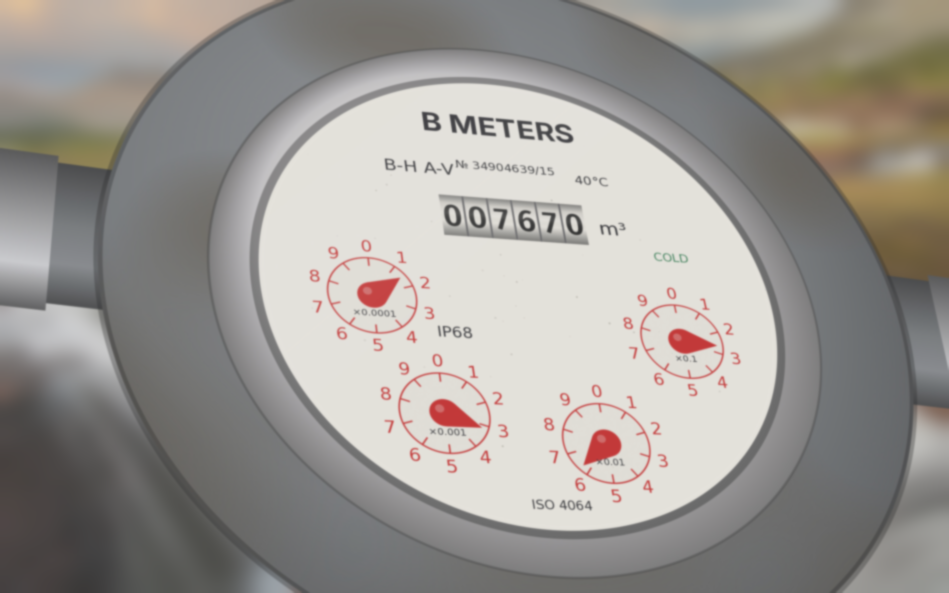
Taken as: 7670.2631 m³
